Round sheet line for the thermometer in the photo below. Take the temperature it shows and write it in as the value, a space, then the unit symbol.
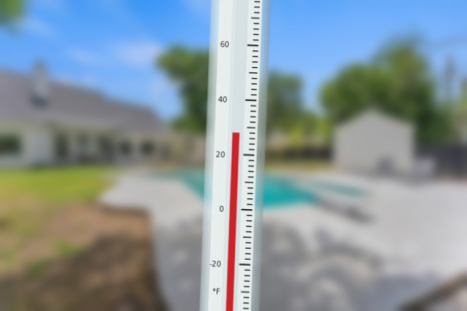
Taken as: 28 °F
